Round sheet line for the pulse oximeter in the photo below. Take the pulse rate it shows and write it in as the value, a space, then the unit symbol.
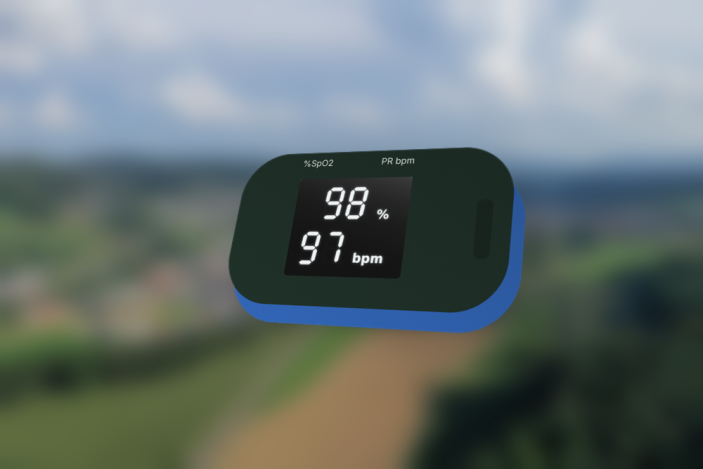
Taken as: 97 bpm
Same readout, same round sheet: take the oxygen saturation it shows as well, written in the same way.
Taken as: 98 %
